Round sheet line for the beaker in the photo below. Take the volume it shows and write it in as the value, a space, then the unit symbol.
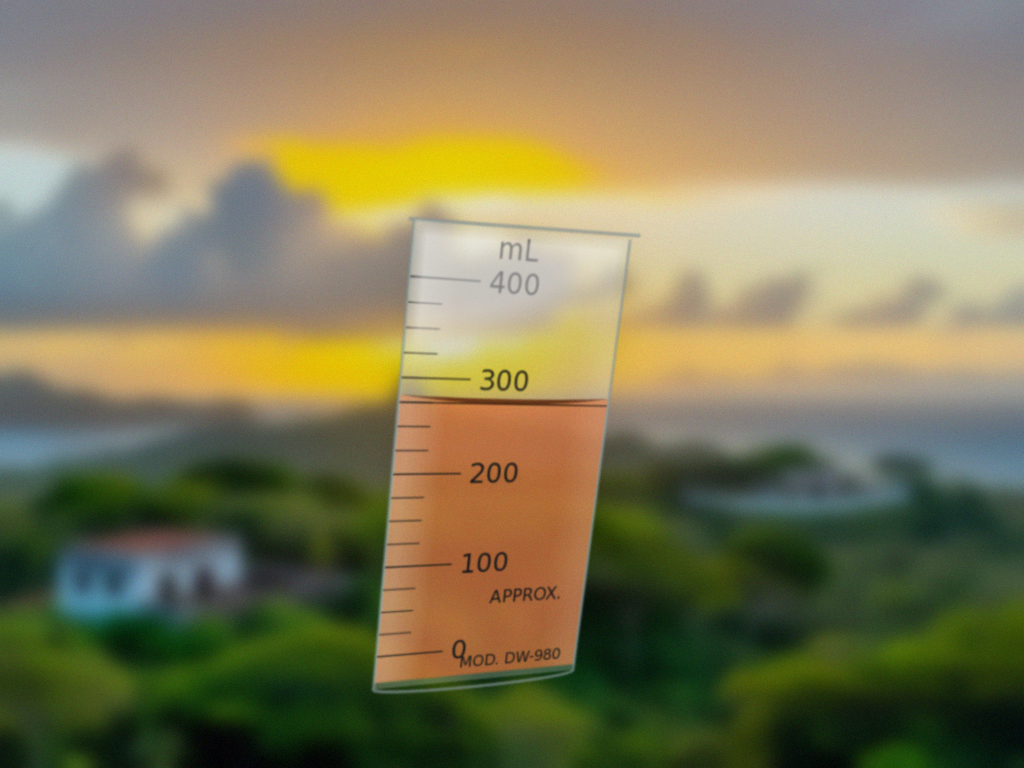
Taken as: 275 mL
